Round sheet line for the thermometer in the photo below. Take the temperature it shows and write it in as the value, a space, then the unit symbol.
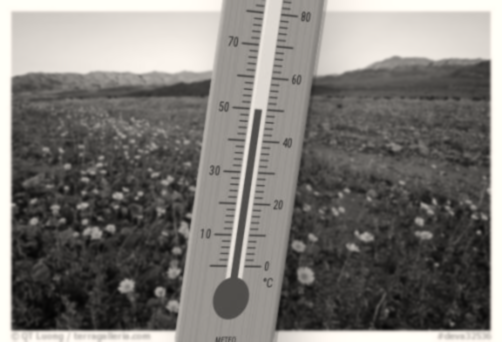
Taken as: 50 °C
